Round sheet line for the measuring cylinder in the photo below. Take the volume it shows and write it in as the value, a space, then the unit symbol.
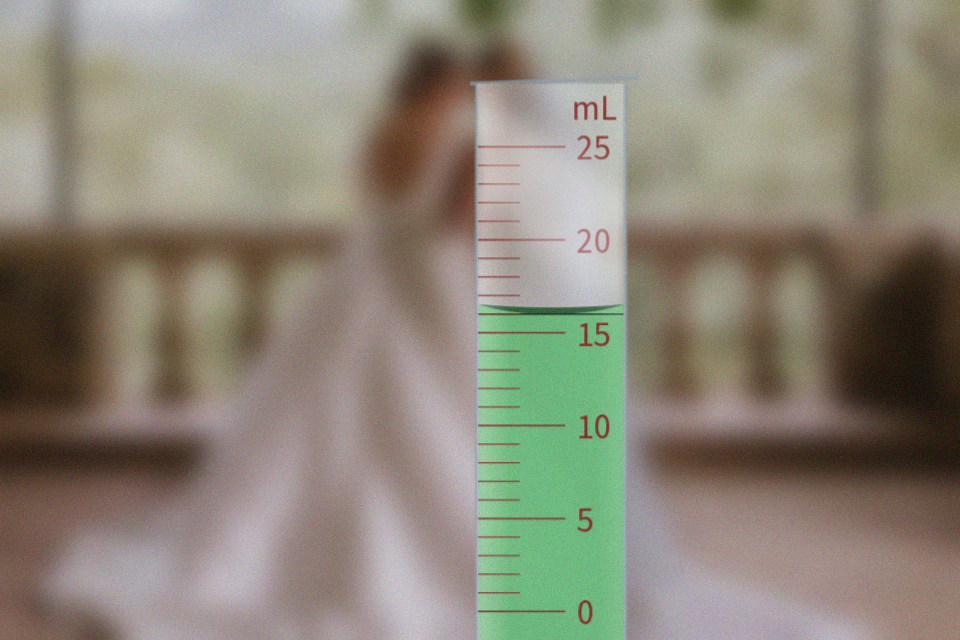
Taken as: 16 mL
